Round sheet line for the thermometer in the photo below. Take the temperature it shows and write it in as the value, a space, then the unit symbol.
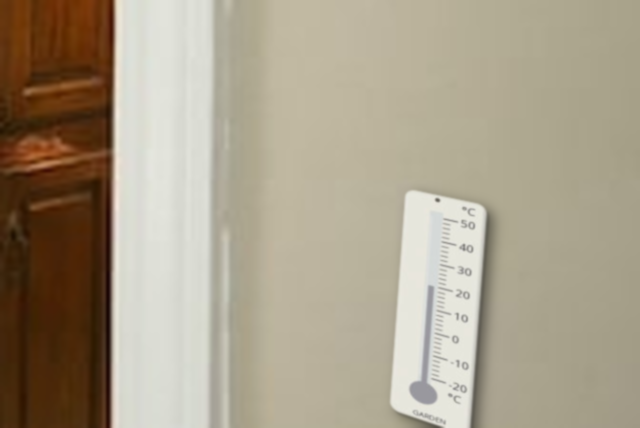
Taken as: 20 °C
